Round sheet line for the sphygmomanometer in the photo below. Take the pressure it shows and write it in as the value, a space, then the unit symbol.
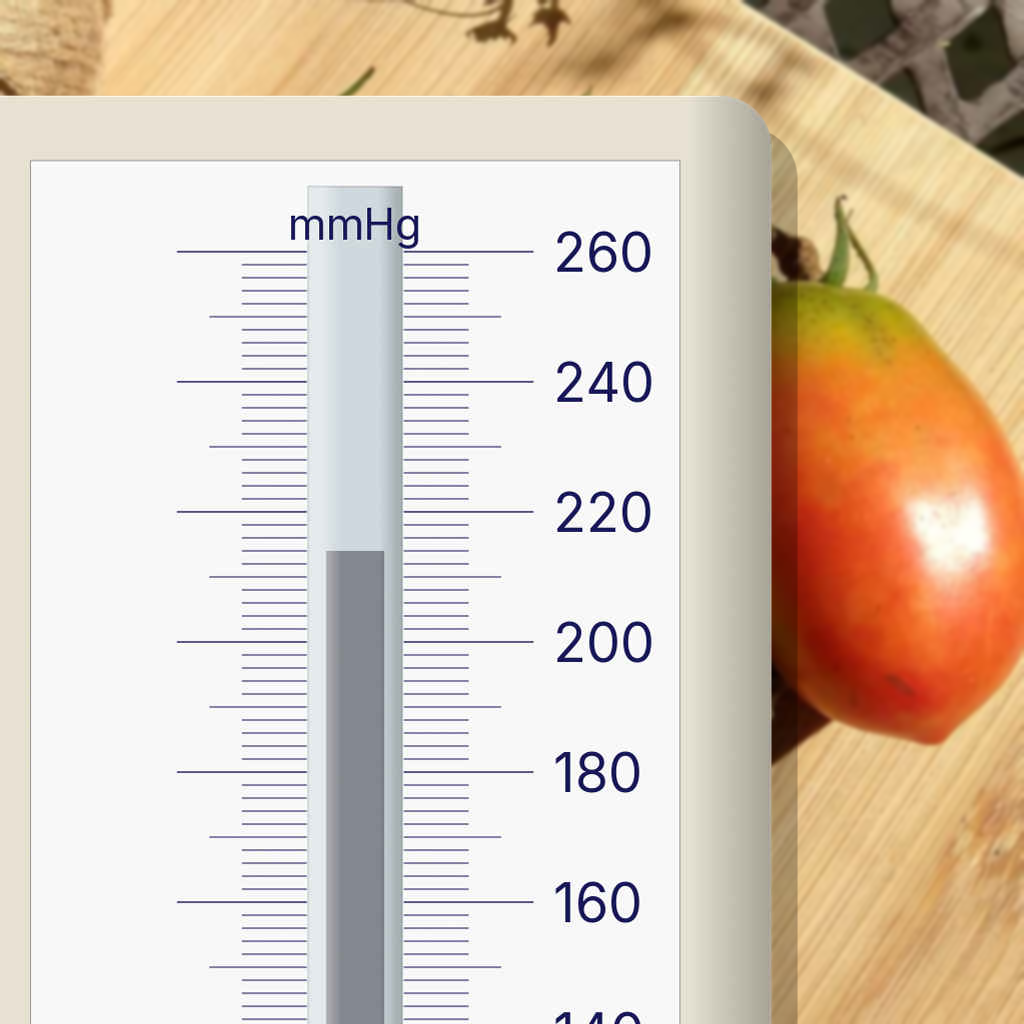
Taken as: 214 mmHg
